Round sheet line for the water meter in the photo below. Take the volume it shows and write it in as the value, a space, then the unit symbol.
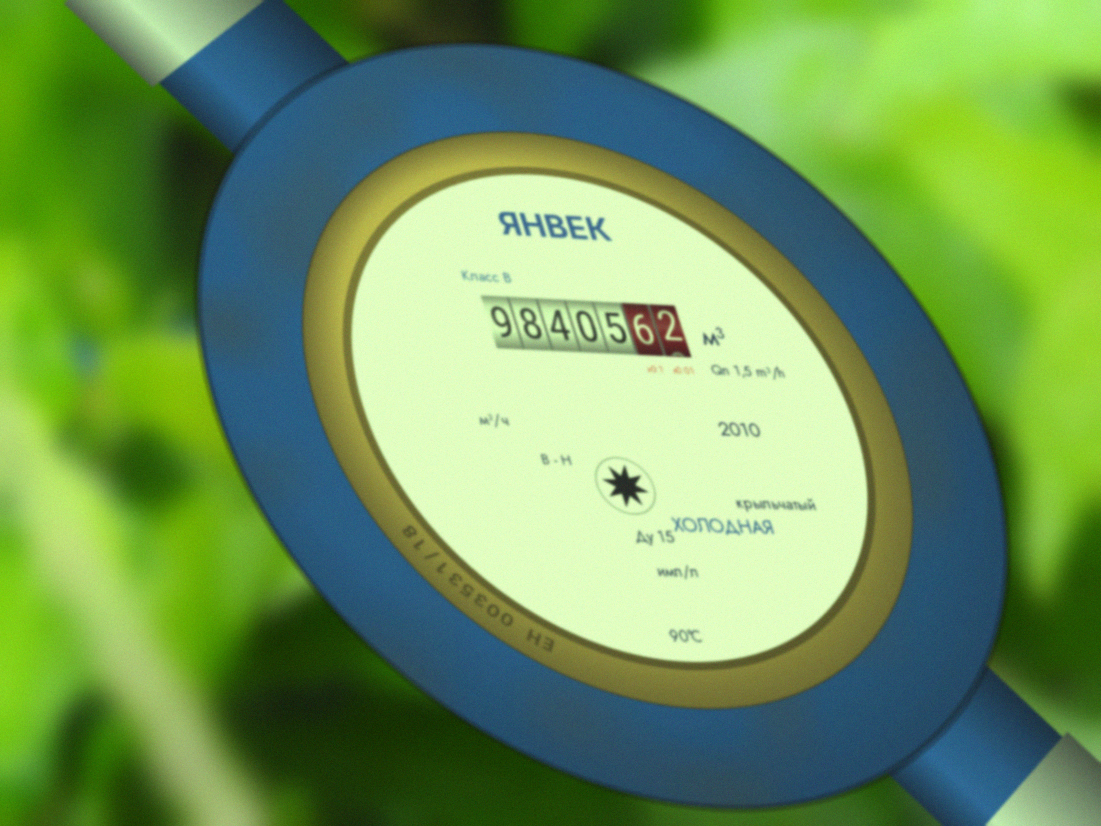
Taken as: 98405.62 m³
